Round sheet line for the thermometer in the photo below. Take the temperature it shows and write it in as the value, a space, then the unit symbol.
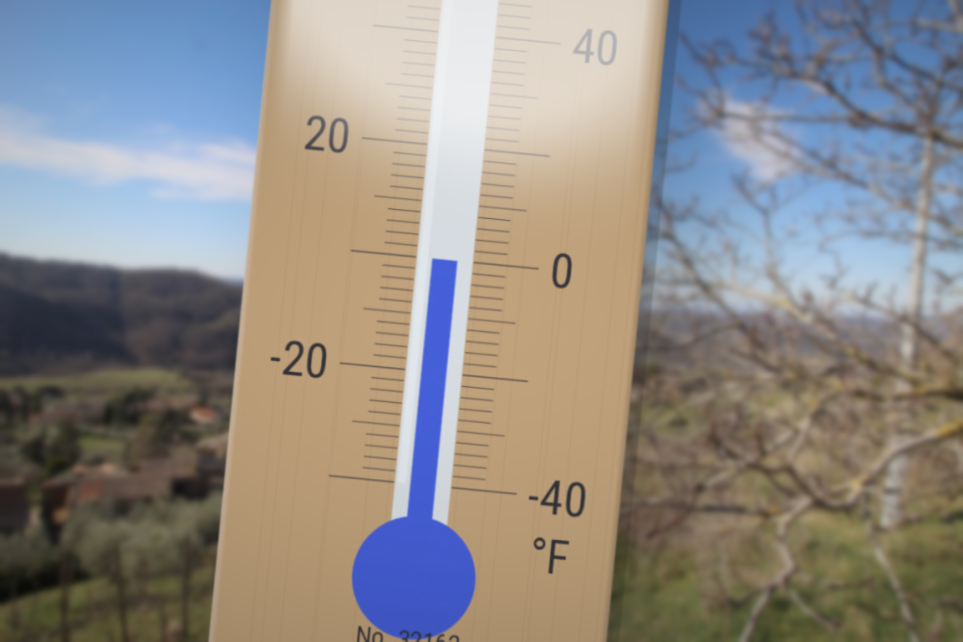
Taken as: 0 °F
